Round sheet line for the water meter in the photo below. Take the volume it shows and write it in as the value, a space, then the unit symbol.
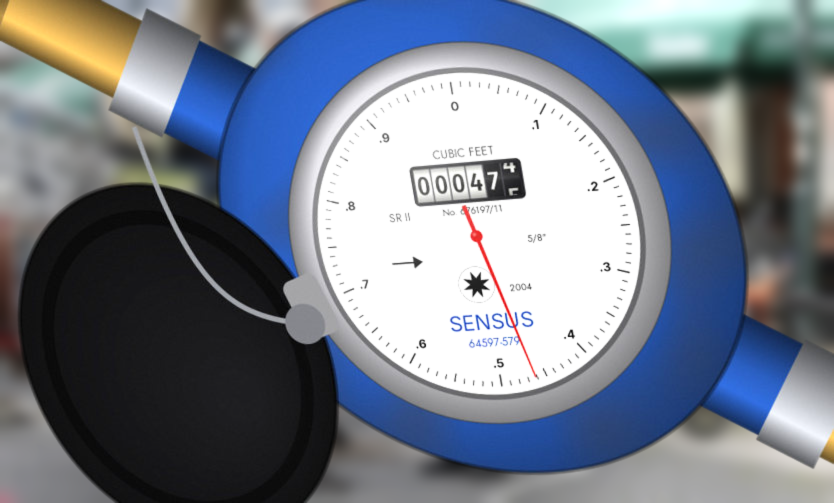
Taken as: 474.46 ft³
